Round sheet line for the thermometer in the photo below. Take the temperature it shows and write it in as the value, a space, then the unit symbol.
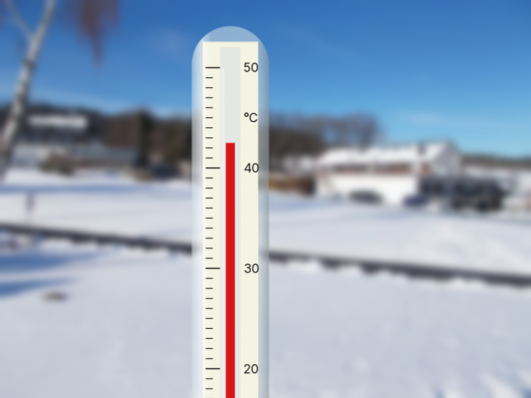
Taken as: 42.5 °C
